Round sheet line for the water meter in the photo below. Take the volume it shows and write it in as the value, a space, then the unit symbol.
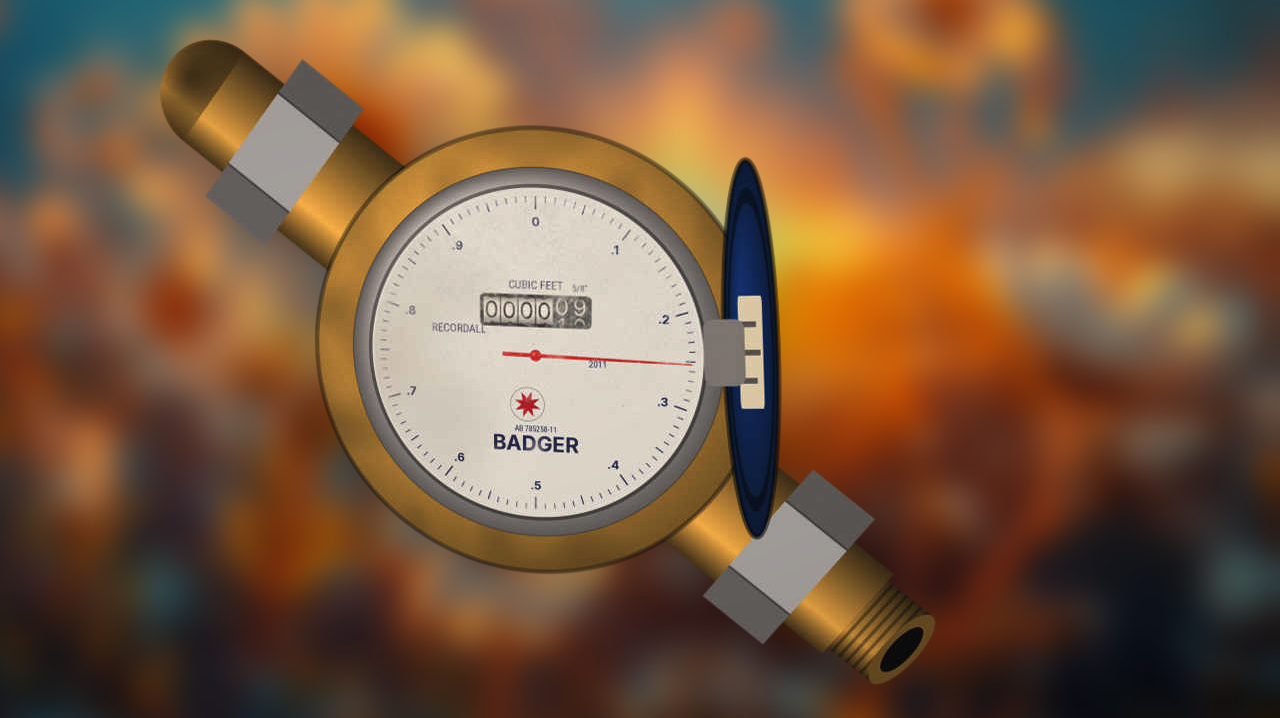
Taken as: 9.25 ft³
